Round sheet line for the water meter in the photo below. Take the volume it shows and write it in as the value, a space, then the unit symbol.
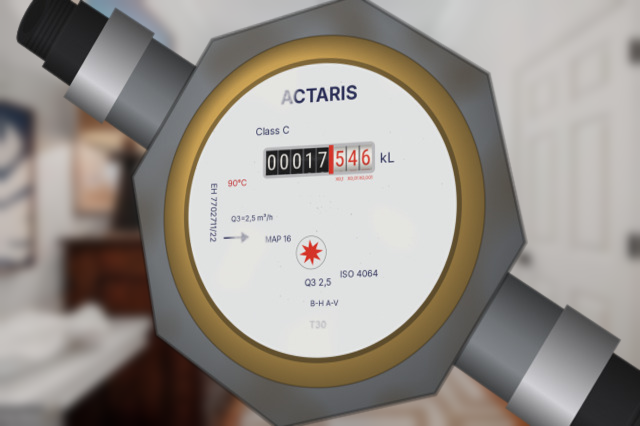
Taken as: 17.546 kL
